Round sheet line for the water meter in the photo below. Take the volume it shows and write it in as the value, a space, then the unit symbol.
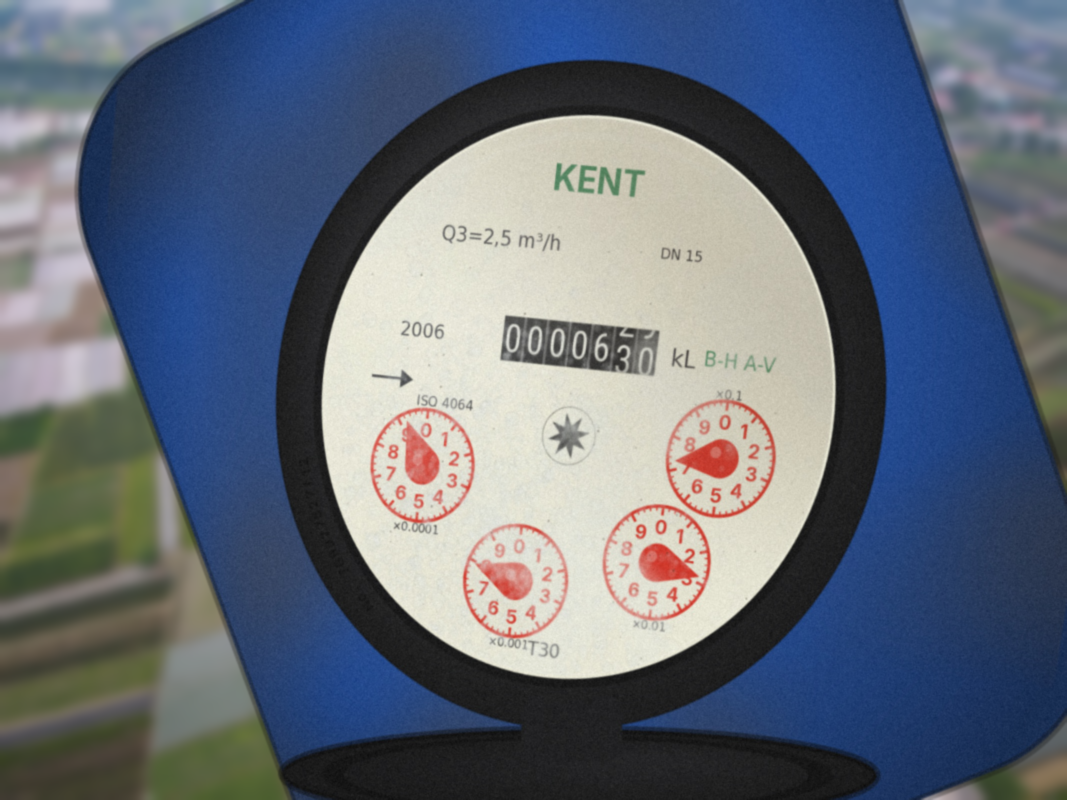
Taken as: 629.7279 kL
